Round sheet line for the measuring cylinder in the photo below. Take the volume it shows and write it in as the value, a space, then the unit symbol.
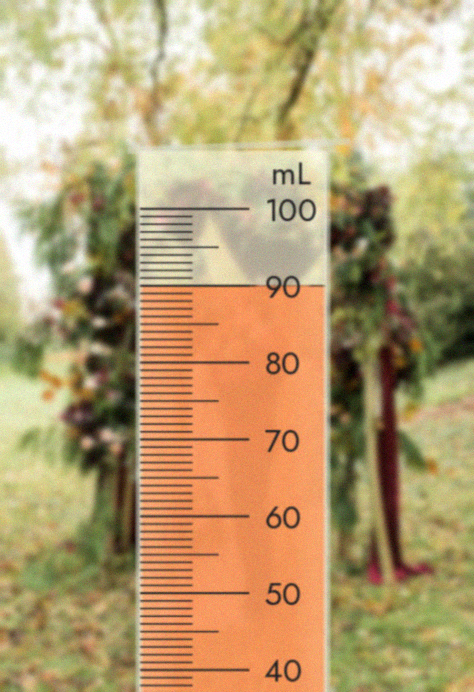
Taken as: 90 mL
